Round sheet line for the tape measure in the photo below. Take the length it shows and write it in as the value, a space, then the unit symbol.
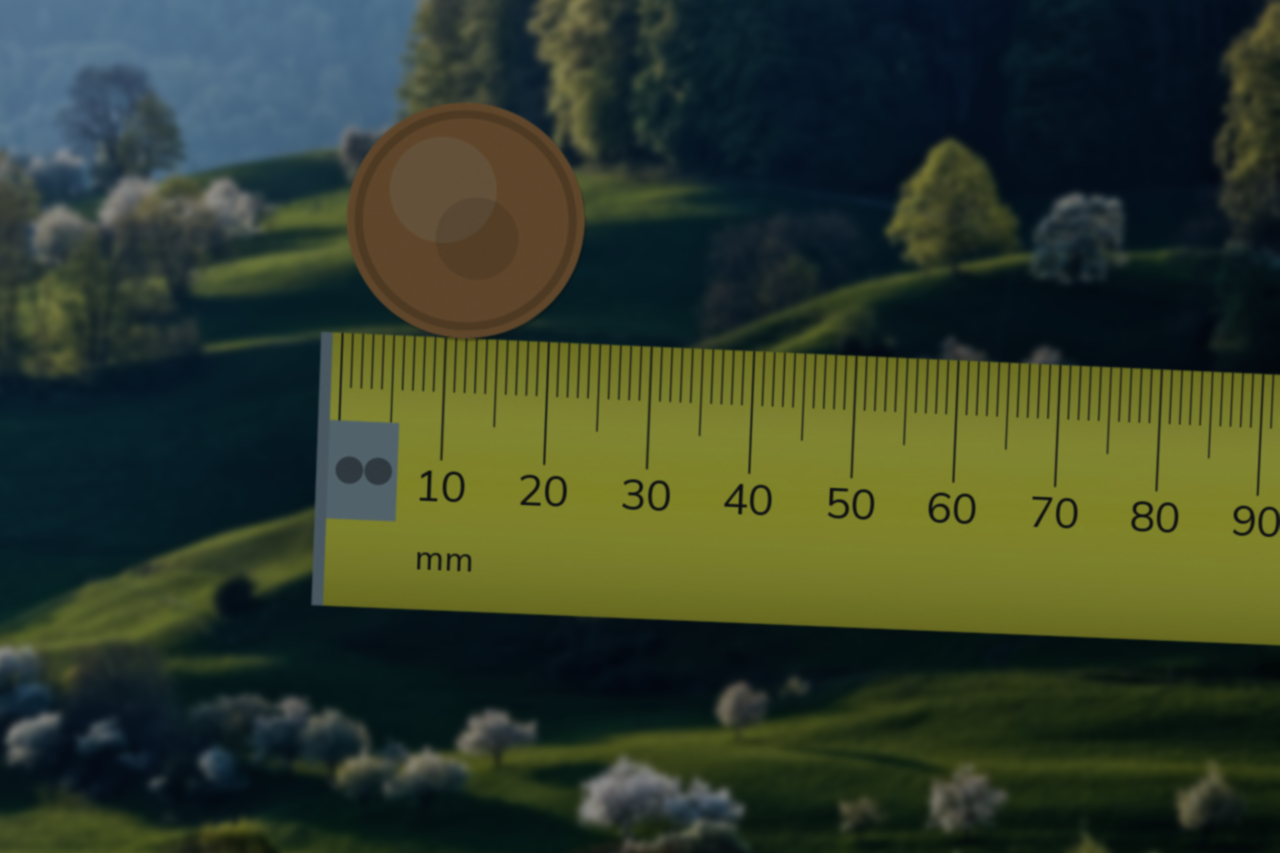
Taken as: 23 mm
